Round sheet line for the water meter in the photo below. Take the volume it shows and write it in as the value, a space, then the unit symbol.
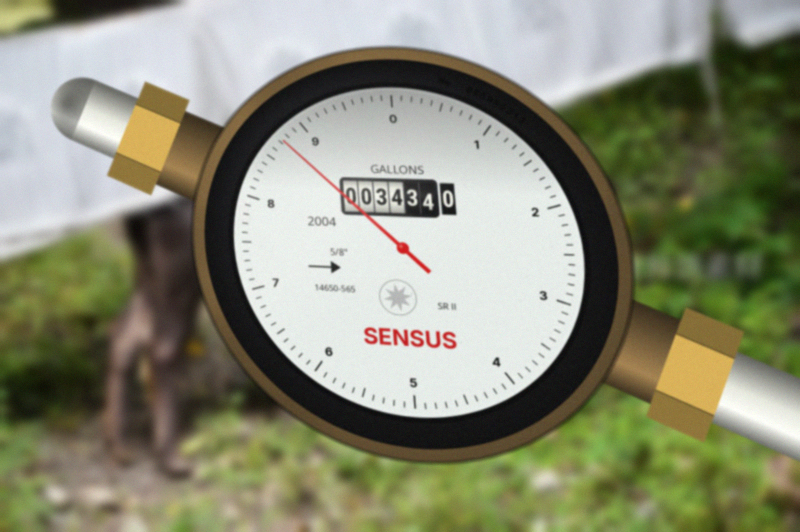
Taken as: 34338.7 gal
